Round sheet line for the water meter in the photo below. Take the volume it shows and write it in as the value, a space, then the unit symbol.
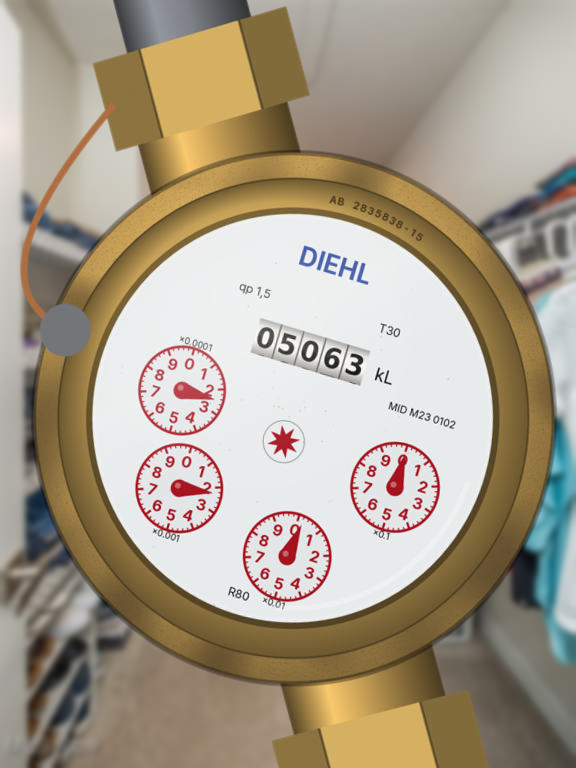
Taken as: 5063.0022 kL
